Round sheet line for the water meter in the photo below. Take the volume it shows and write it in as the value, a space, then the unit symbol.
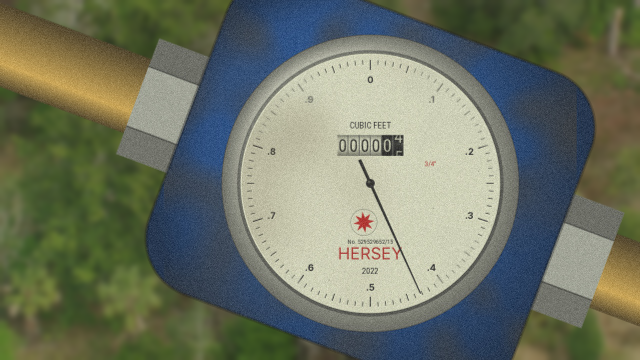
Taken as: 4.43 ft³
